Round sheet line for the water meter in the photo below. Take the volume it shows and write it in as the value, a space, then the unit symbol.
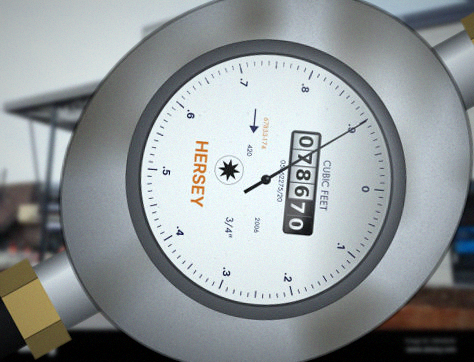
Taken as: 78669.90 ft³
